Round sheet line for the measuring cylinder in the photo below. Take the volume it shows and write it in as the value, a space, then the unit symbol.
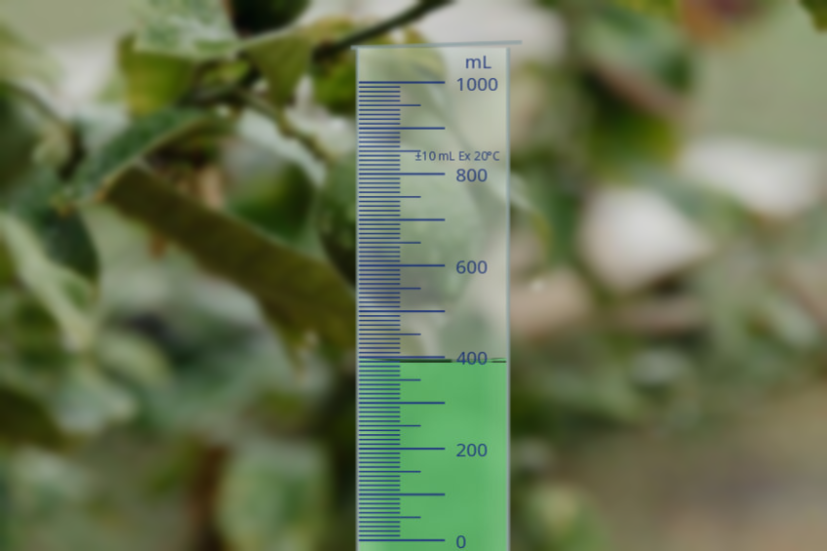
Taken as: 390 mL
